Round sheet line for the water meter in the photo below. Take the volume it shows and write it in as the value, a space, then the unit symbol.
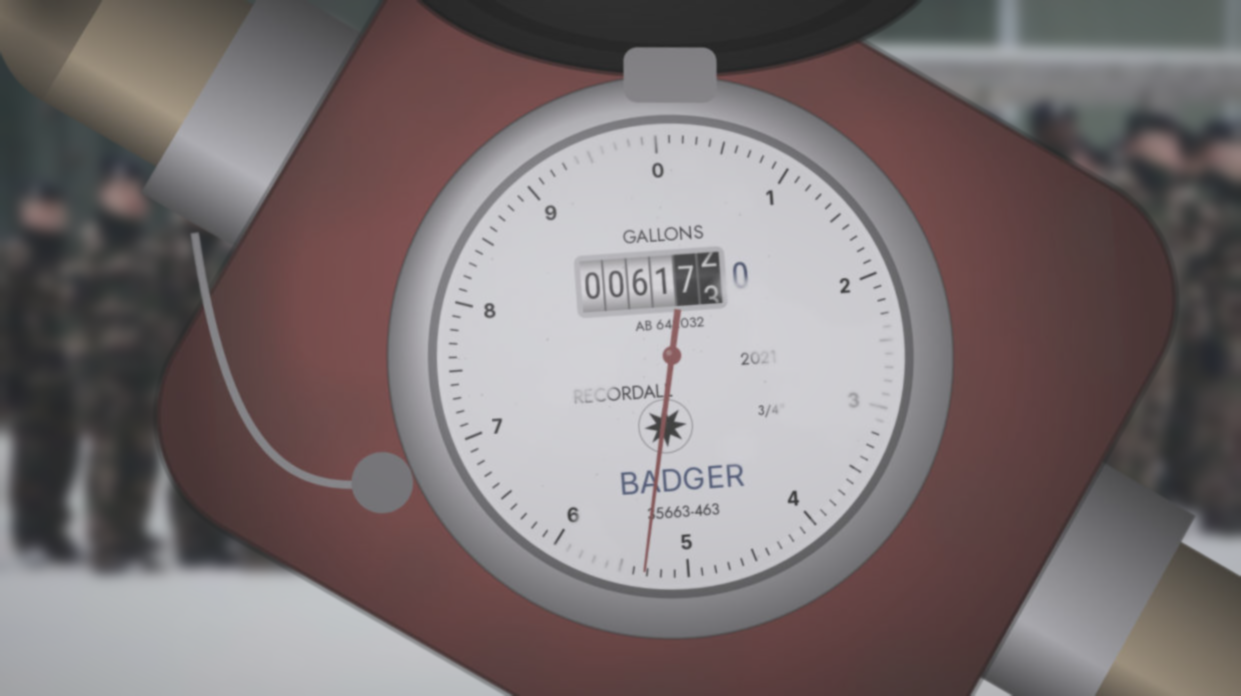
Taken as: 61725.3 gal
